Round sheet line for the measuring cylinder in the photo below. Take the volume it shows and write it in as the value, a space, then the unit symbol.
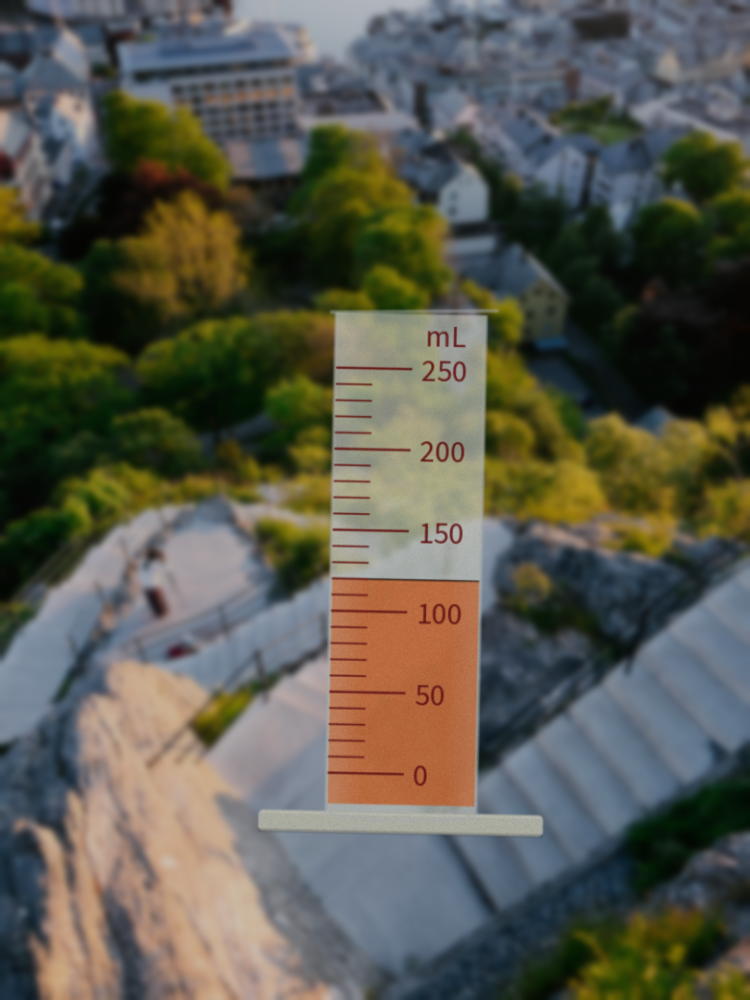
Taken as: 120 mL
